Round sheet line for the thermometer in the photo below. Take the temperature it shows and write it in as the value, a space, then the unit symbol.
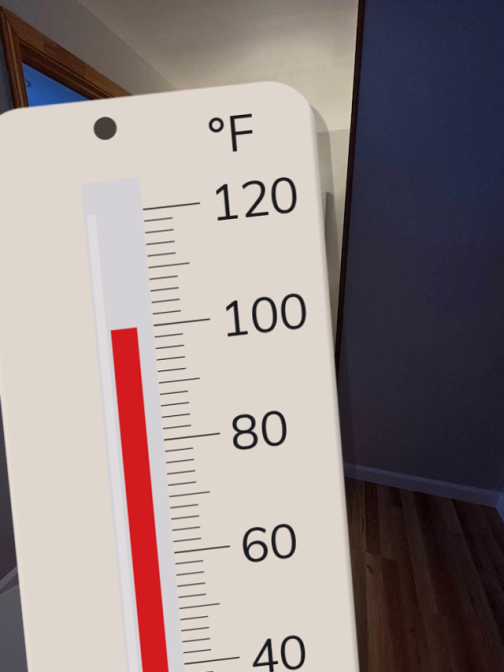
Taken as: 100 °F
